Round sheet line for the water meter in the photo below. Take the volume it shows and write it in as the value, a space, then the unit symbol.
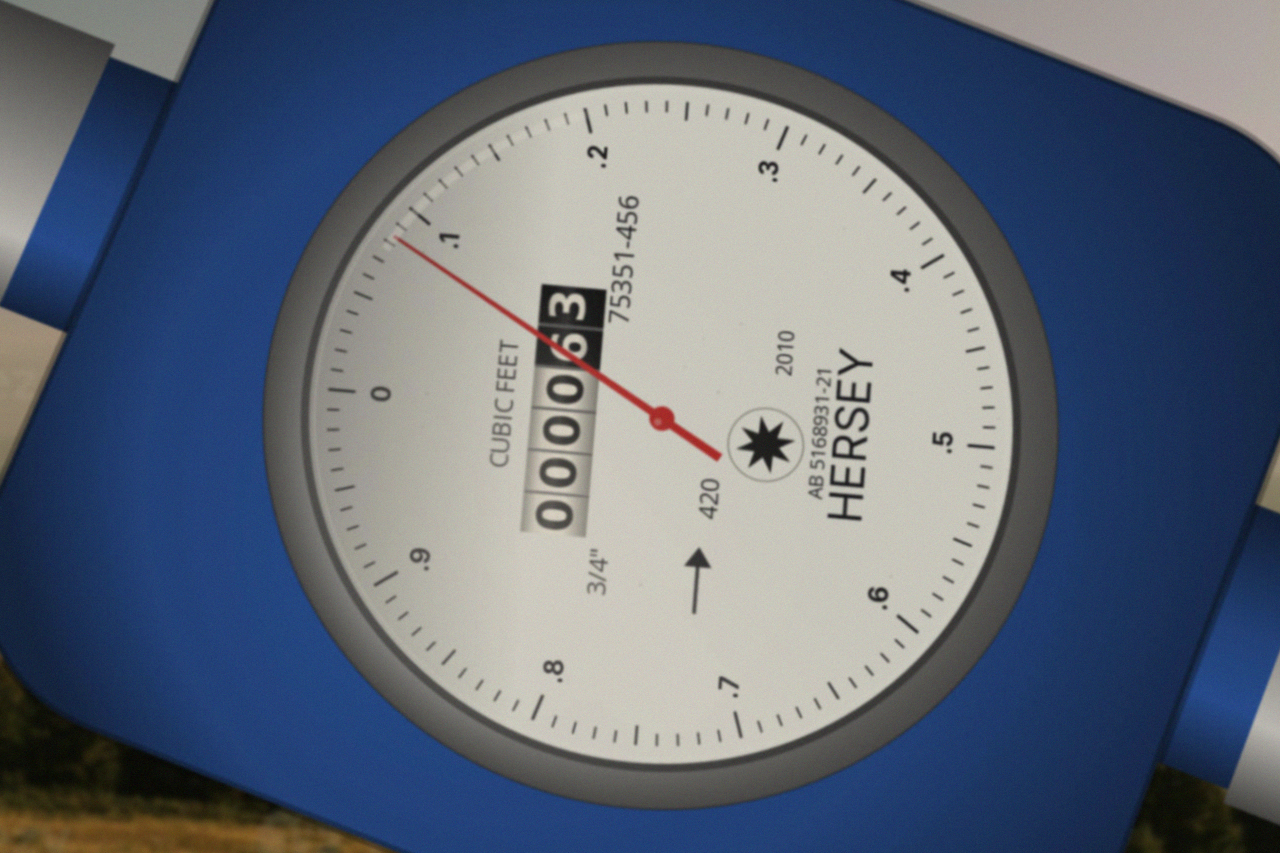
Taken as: 63.08 ft³
